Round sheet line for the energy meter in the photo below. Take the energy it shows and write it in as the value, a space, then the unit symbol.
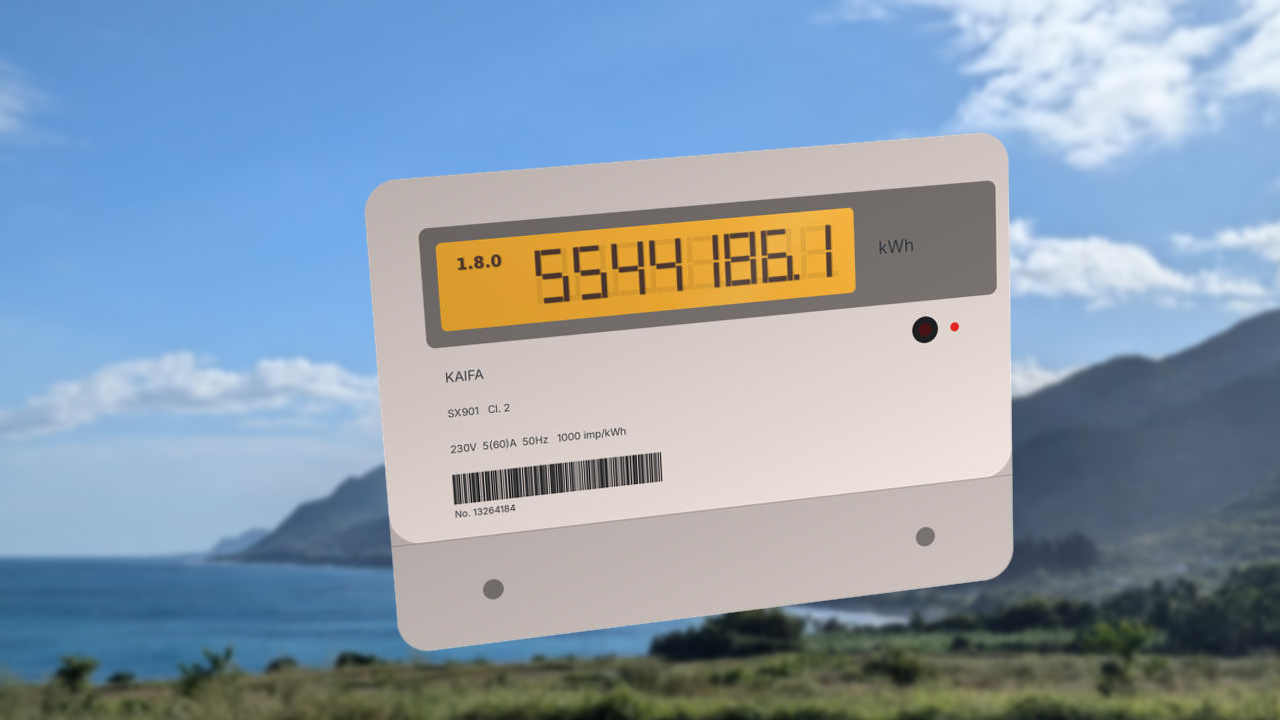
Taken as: 5544186.1 kWh
